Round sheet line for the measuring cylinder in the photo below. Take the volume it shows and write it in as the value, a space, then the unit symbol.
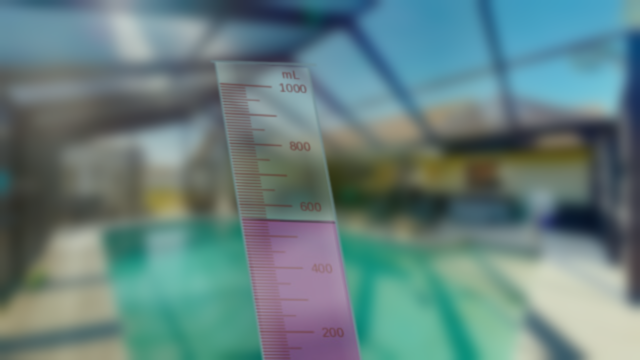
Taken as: 550 mL
